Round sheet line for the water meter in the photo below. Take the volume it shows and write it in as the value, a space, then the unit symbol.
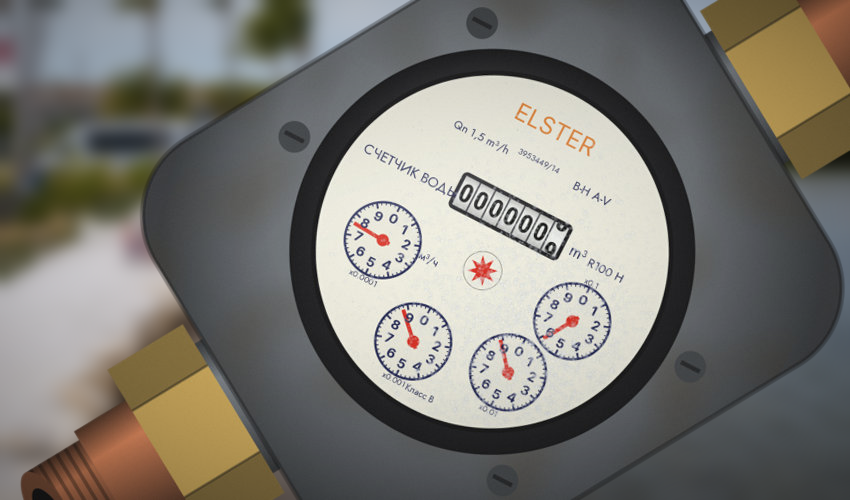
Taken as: 8.5887 m³
